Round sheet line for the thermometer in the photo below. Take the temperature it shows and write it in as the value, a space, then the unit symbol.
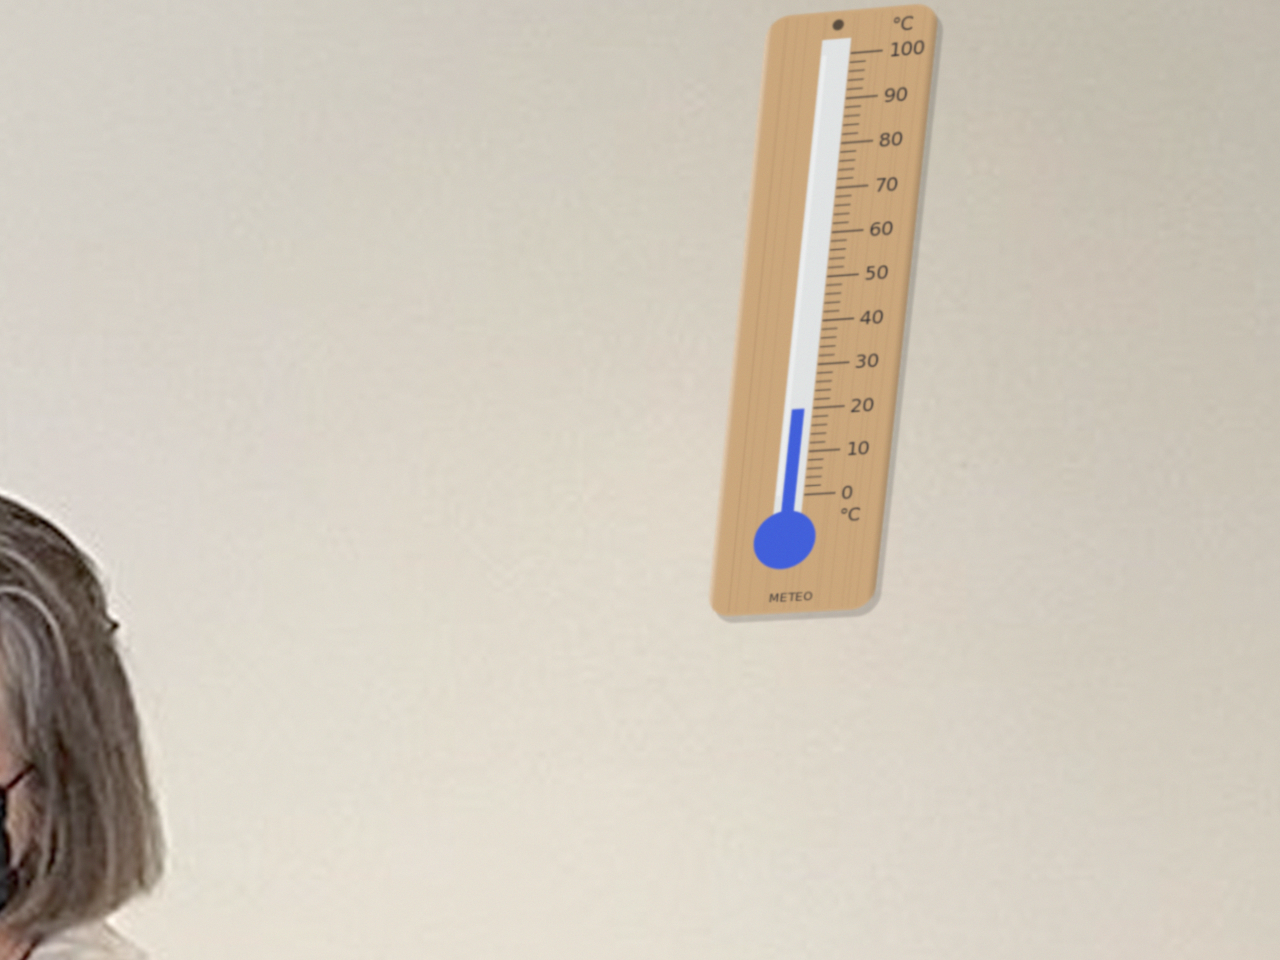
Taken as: 20 °C
